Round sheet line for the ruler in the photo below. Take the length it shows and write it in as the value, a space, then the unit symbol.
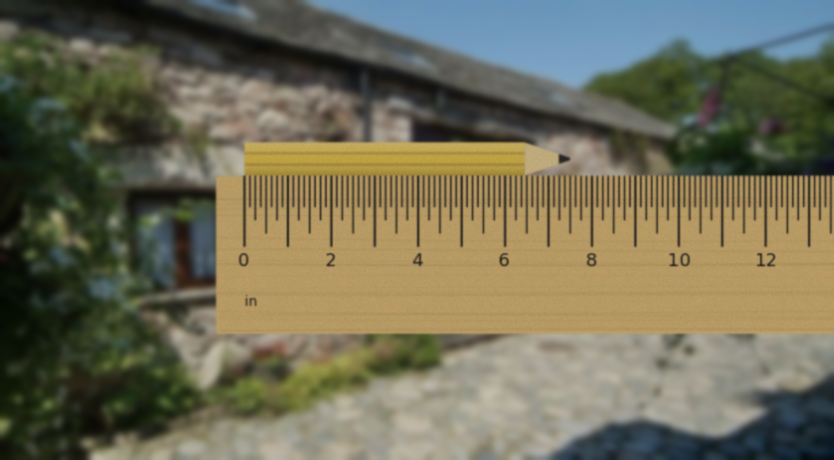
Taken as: 7.5 in
